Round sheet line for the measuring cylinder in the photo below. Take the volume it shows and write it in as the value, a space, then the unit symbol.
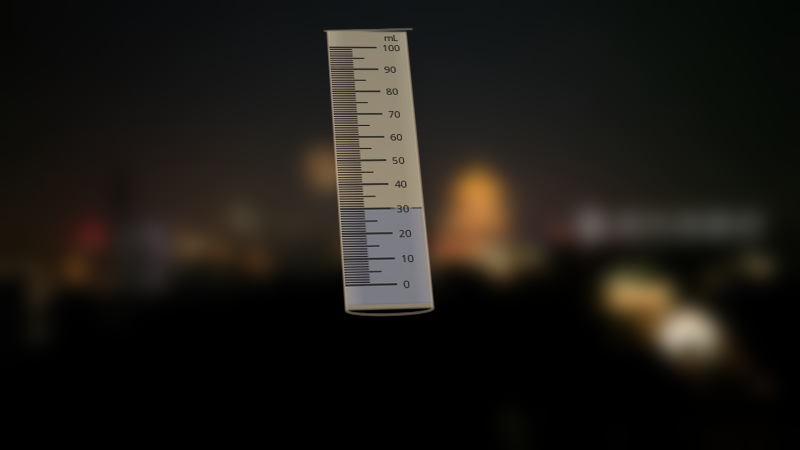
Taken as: 30 mL
